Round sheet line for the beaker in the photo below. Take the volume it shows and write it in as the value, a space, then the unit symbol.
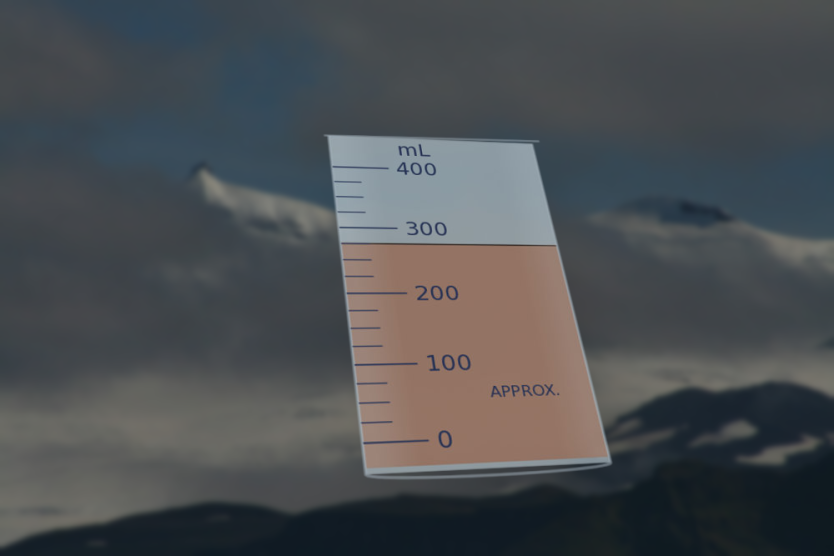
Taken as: 275 mL
